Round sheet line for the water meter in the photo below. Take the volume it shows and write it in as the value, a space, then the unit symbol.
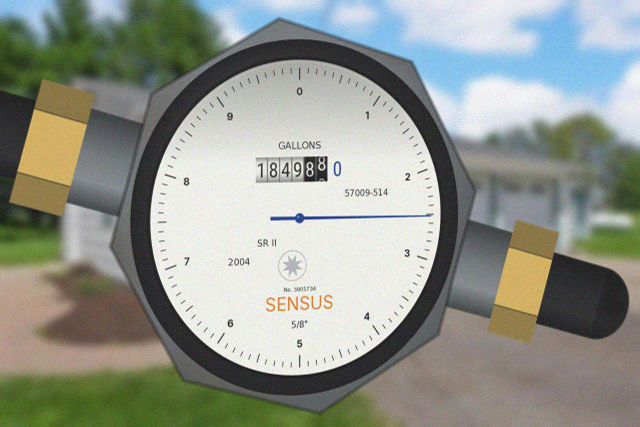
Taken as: 1849882.5 gal
